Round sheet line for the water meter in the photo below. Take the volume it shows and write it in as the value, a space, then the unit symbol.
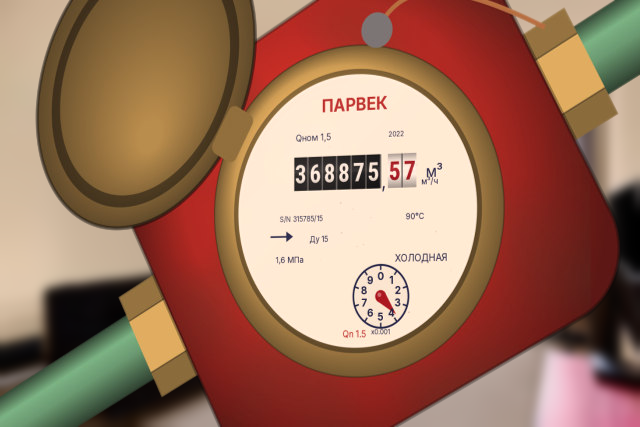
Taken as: 368875.573 m³
